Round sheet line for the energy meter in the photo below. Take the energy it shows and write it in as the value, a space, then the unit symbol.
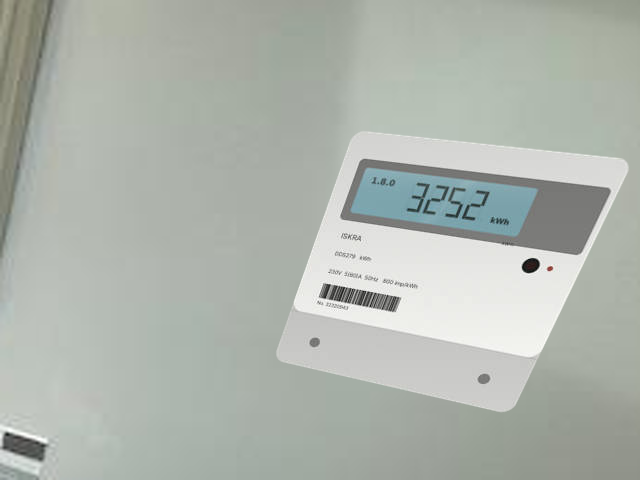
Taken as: 3252 kWh
